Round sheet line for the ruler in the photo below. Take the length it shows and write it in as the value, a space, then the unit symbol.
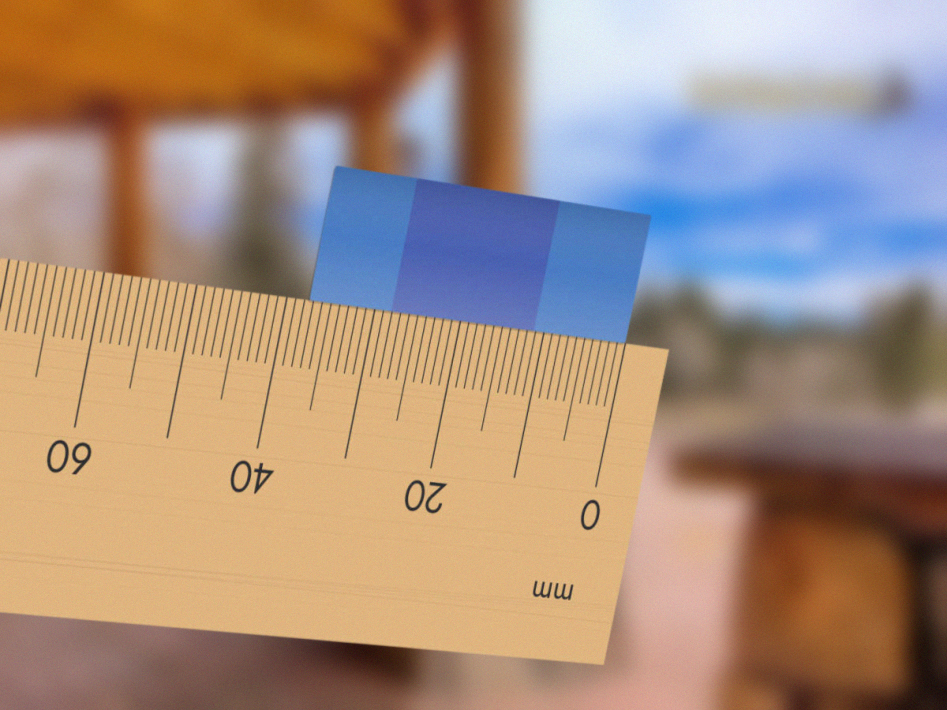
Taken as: 37.5 mm
